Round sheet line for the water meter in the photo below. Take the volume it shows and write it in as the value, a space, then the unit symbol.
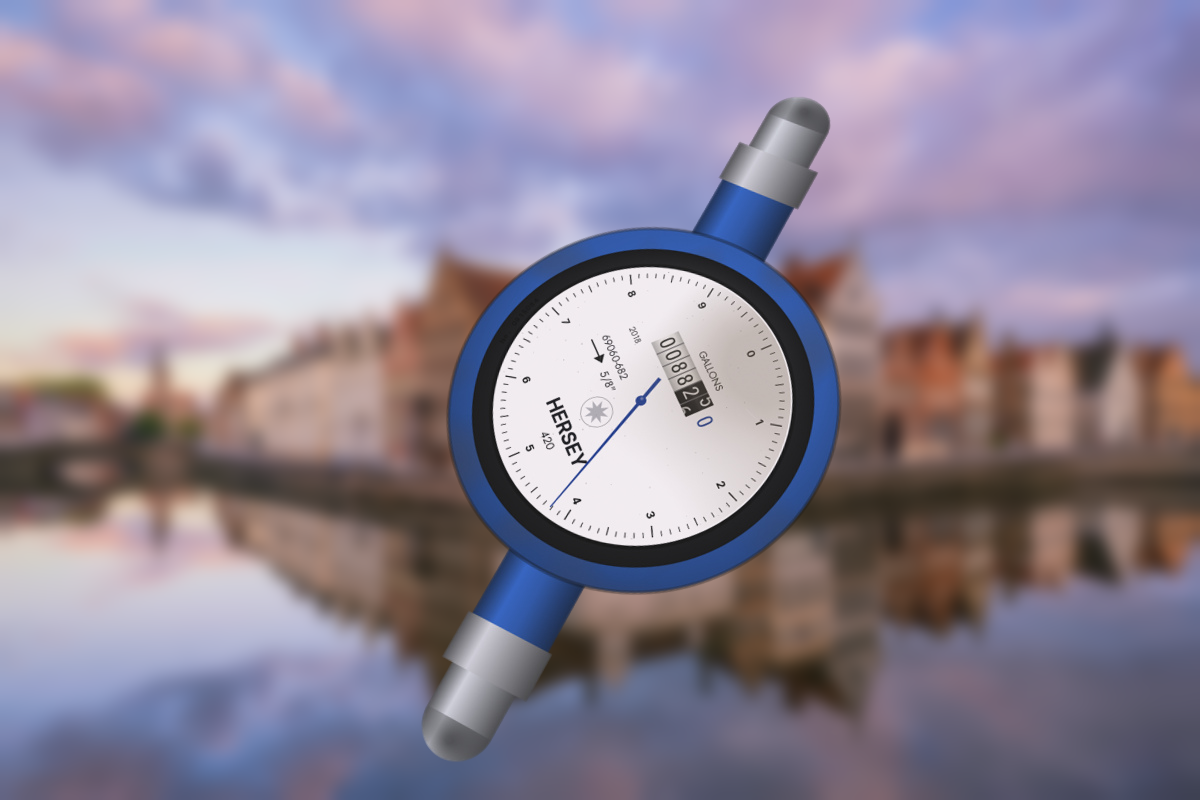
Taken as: 88254.2 gal
